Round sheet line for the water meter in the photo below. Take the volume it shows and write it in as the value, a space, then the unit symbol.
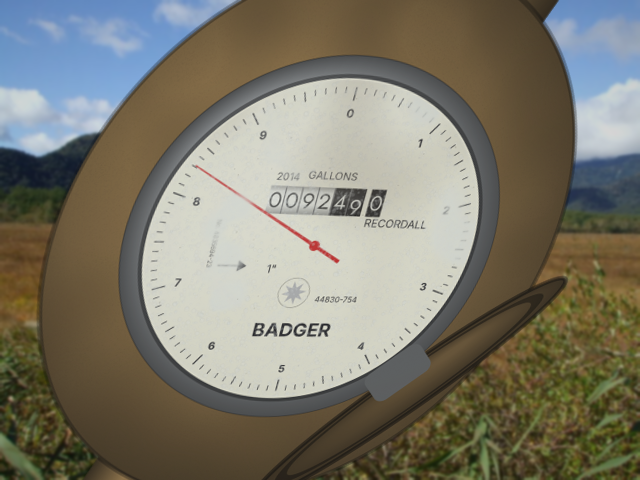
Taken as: 92488.3 gal
